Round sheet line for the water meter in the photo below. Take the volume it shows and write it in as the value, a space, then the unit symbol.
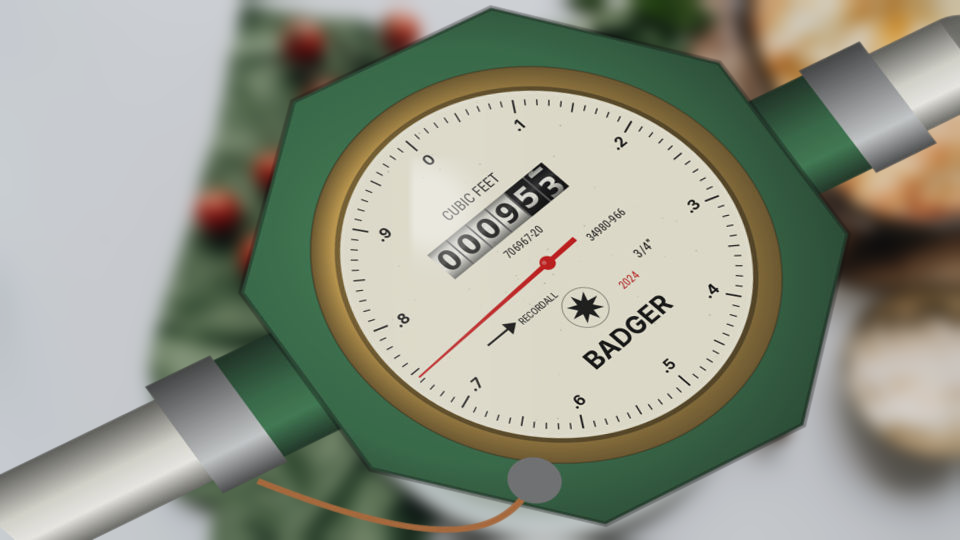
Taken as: 952.74 ft³
